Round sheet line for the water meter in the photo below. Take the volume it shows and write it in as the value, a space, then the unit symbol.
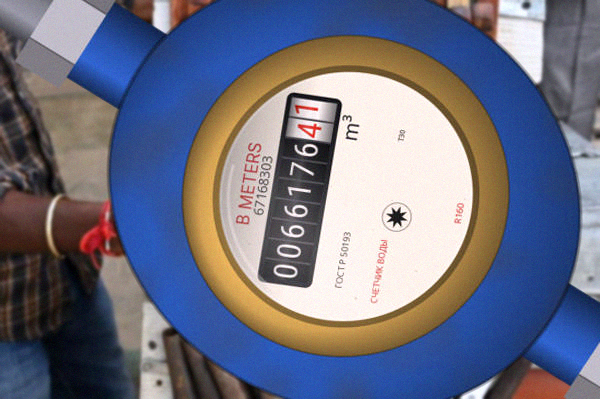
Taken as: 66176.41 m³
